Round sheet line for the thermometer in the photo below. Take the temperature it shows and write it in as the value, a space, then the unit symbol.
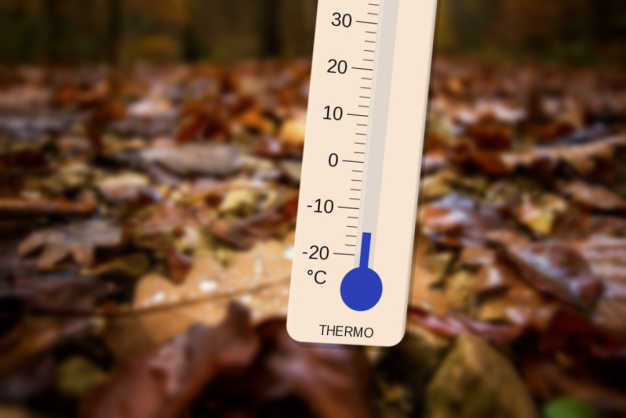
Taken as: -15 °C
